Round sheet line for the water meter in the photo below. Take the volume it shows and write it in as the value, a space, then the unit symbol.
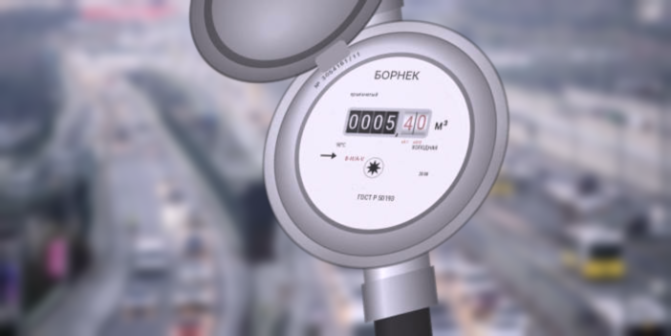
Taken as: 5.40 m³
